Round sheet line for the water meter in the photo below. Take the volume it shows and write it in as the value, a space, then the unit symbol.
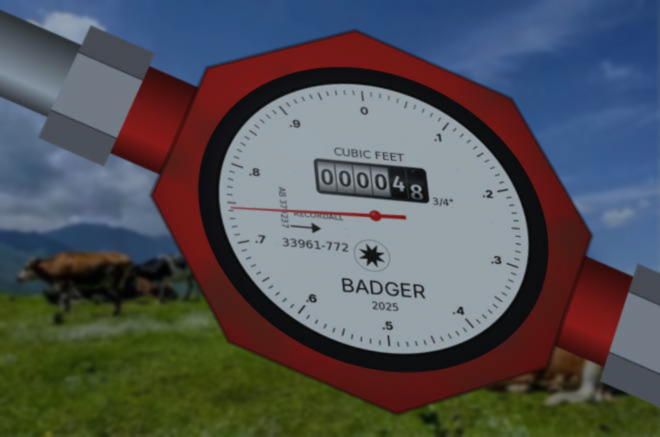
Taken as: 47.74 ft³
